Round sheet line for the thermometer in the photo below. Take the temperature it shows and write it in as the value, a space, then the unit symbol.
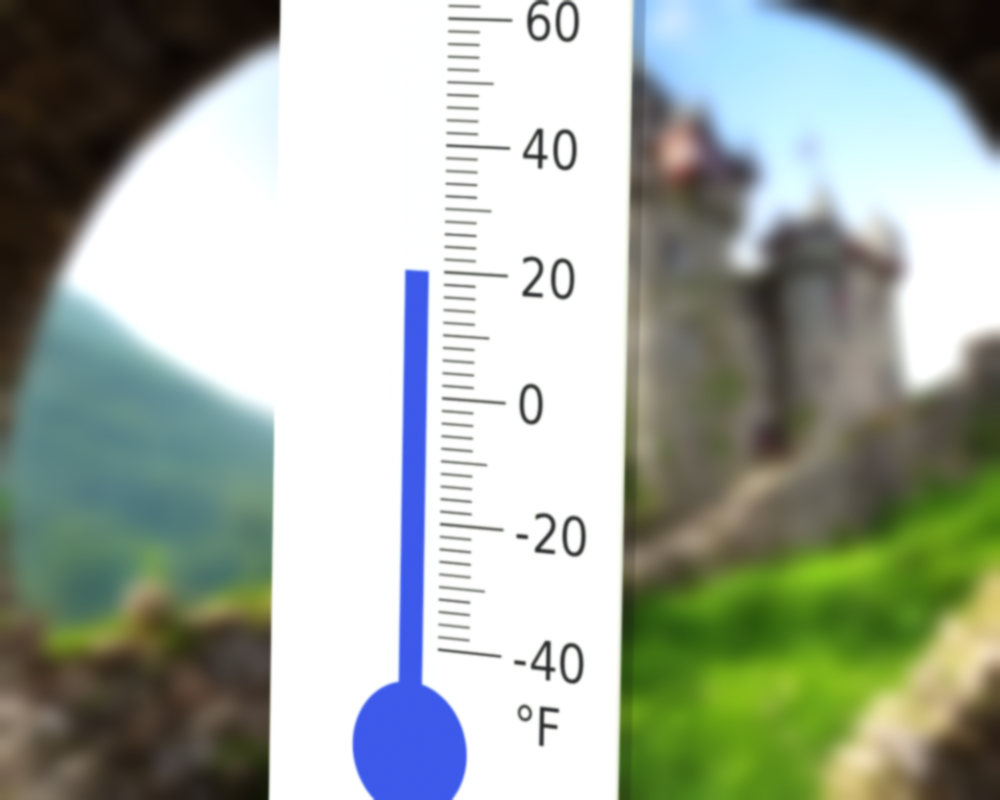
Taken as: 20 °F
